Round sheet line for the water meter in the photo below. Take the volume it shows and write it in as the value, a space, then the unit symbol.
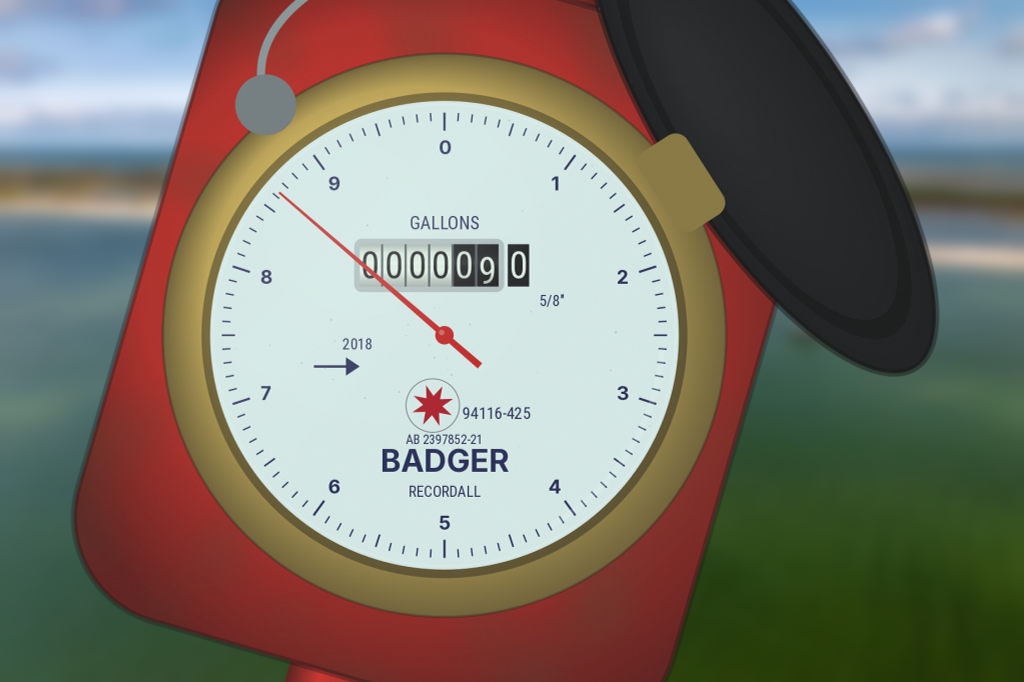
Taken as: 88.6 gal
